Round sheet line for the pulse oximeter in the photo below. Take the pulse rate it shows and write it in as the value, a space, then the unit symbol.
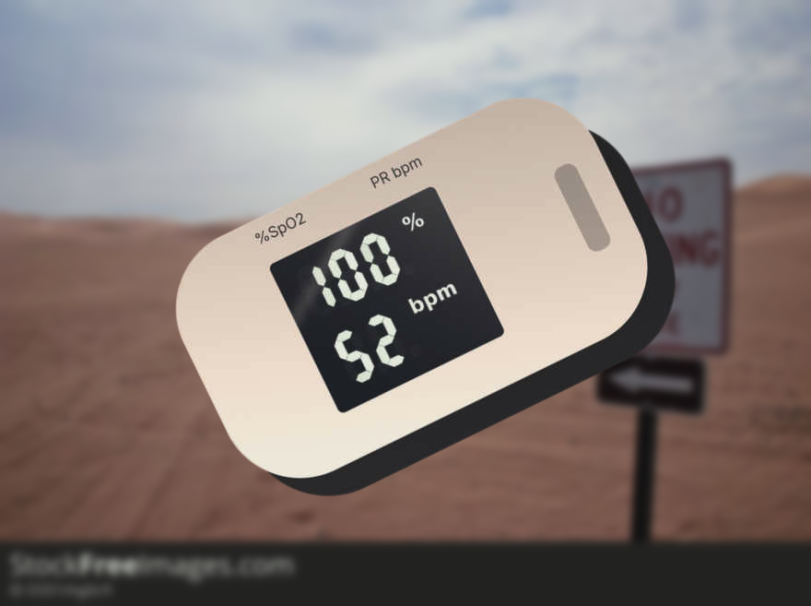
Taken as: 52 bpm
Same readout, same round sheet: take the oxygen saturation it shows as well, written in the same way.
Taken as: 100 %
